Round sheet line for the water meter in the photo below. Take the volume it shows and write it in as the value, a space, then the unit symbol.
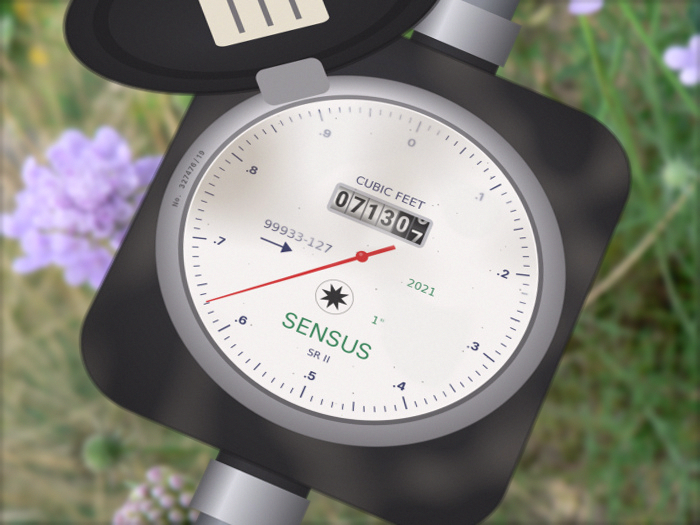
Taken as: 71306.63 ft³
